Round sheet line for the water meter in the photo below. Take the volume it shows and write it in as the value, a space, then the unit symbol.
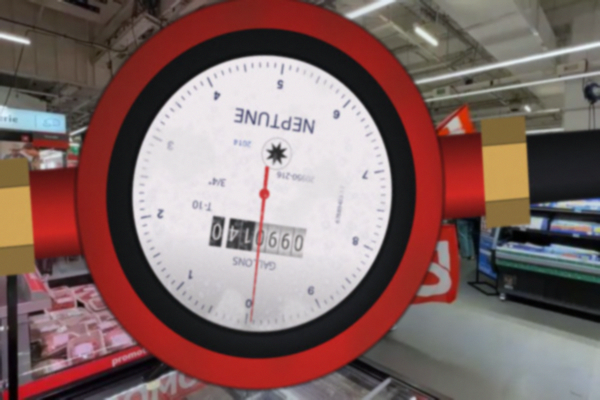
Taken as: 990139.9 gal
